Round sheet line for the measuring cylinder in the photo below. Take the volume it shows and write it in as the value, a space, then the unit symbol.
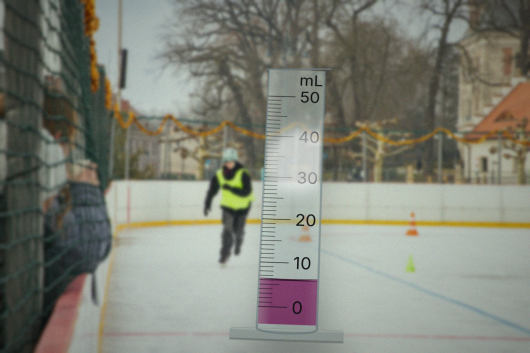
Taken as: 6 mL
